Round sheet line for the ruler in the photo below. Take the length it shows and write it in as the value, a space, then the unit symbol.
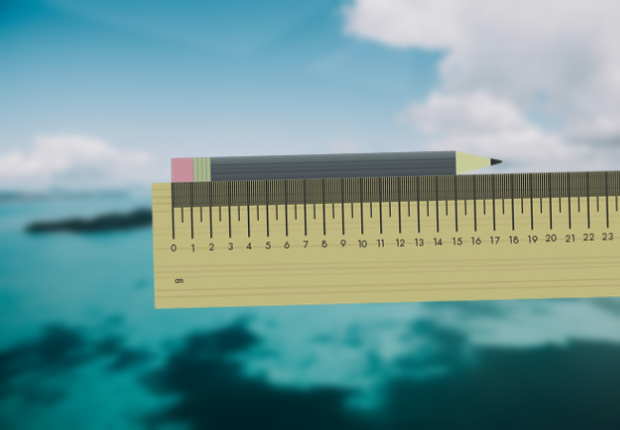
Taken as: 17.5 cm
